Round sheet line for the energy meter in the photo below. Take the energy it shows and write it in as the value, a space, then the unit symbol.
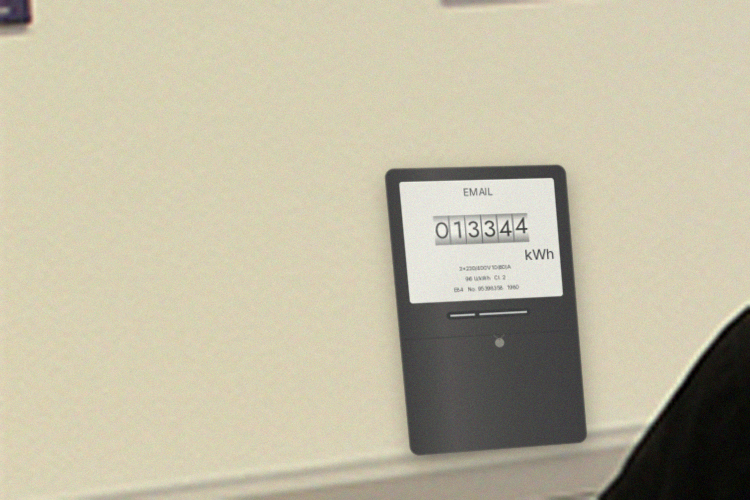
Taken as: 13344 kWh
